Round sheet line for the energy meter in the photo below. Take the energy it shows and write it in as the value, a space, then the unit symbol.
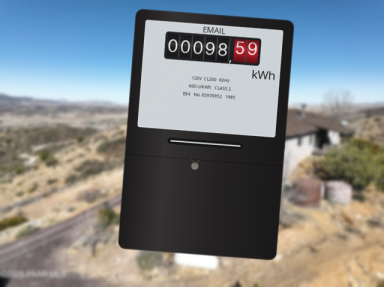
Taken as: 98.59 kWh
